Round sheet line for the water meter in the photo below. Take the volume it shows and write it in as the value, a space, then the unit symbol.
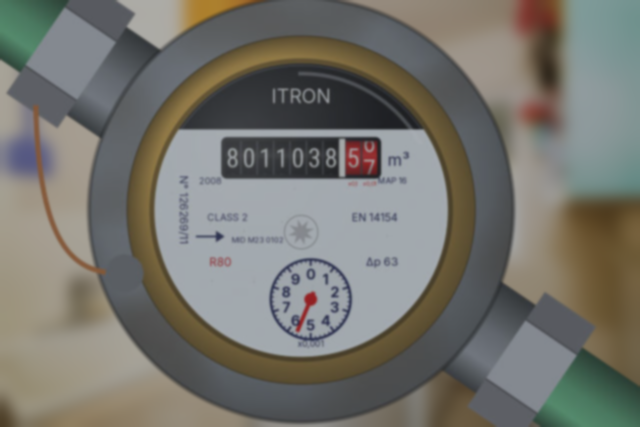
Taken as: 8011038.565 m³
